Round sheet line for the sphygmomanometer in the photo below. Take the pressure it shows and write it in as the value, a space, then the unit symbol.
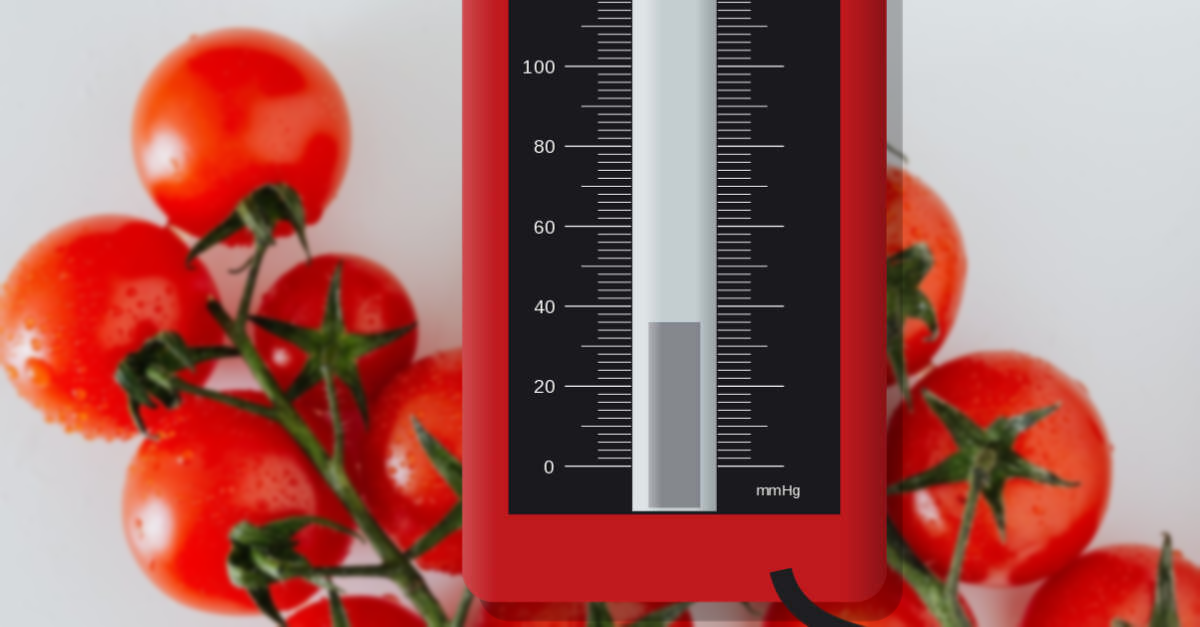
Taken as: 36 mmHg
